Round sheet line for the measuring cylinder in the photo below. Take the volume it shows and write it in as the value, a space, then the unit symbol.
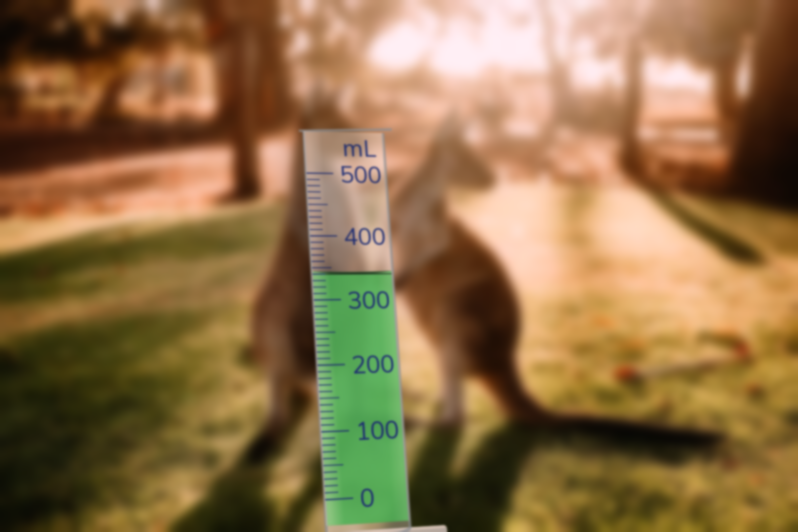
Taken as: 340 mL
